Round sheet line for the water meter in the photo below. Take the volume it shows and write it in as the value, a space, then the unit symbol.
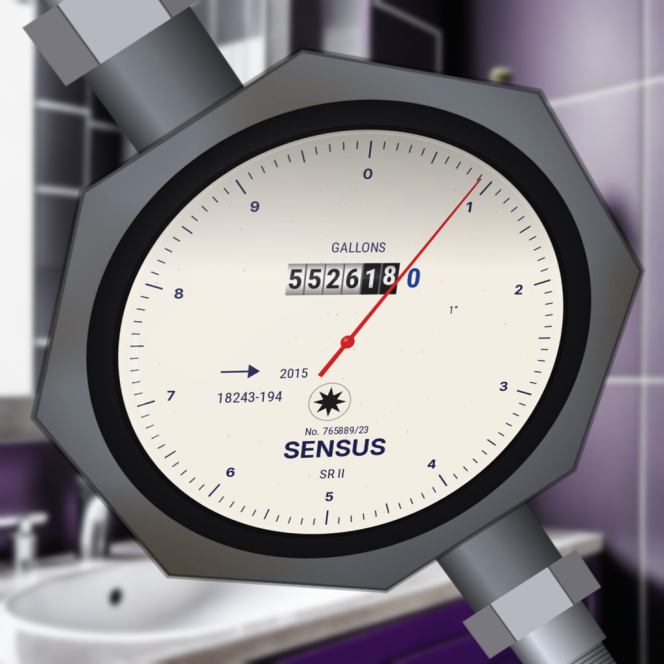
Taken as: 5526180.9 gal
